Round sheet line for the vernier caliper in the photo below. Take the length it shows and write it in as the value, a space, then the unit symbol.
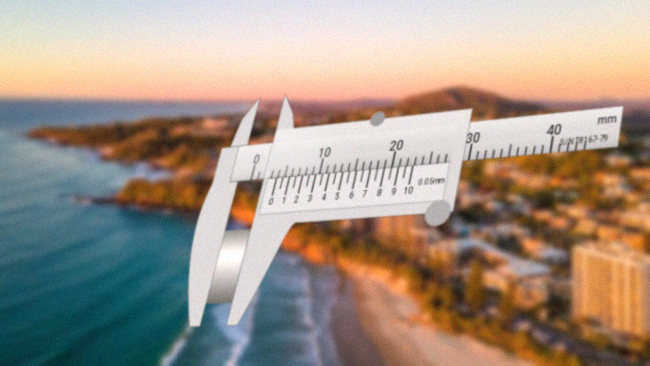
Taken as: 3.8 mm
